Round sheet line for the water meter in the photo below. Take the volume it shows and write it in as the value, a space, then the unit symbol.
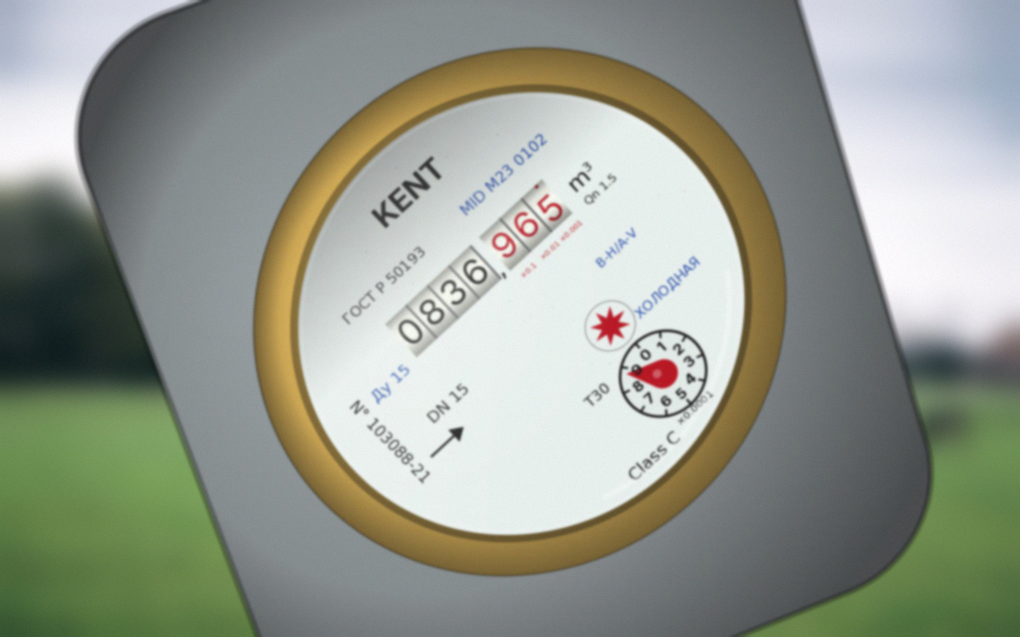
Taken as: 836.9648 m³
